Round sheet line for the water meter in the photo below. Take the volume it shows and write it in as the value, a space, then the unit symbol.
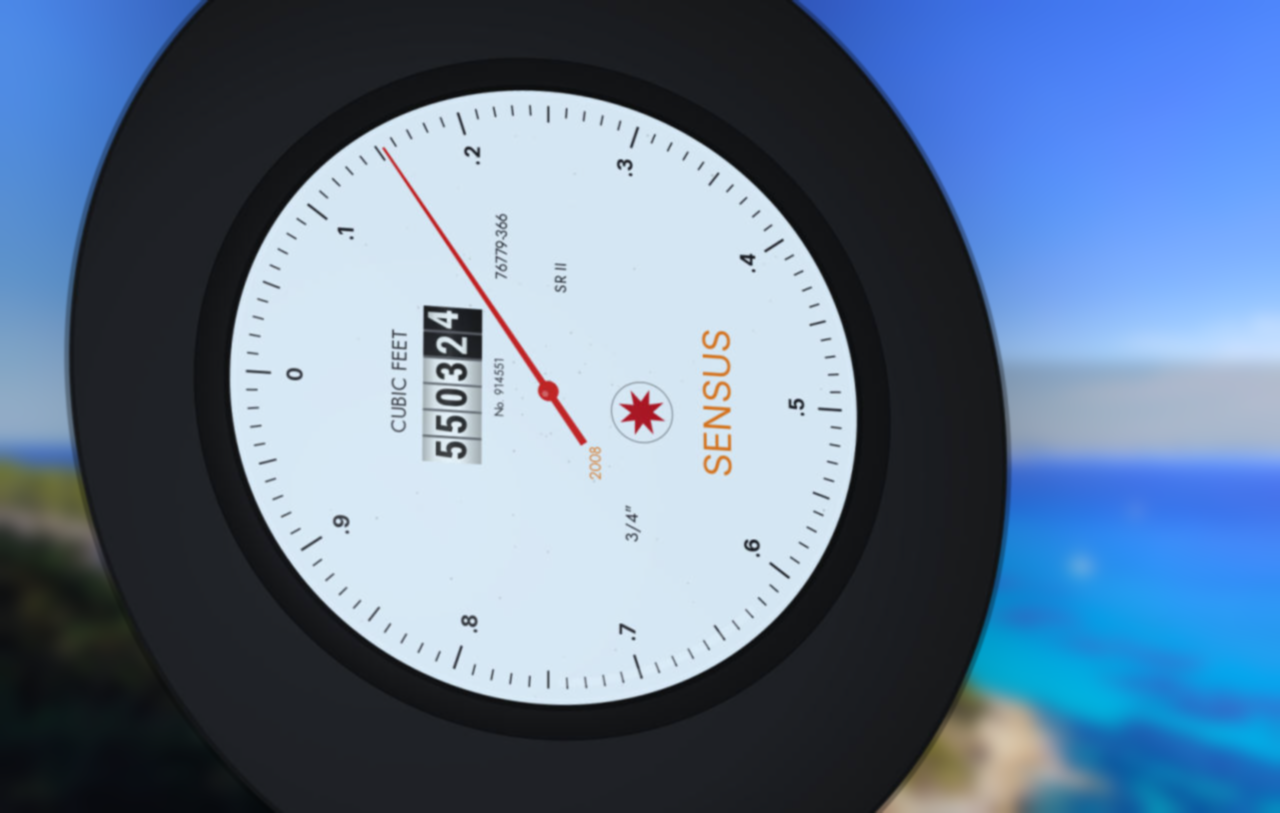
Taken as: 550324.15 ft³
